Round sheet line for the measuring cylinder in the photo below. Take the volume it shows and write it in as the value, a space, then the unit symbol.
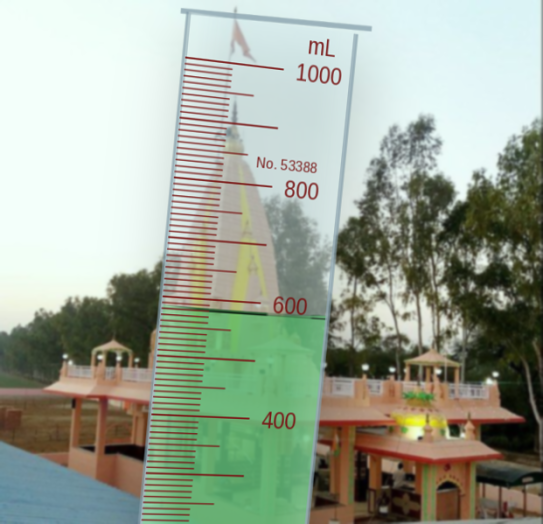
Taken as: 580 mL
